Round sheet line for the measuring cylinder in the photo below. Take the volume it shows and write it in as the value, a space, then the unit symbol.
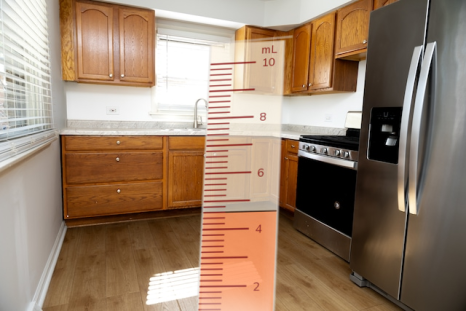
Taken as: 4.6 mL
